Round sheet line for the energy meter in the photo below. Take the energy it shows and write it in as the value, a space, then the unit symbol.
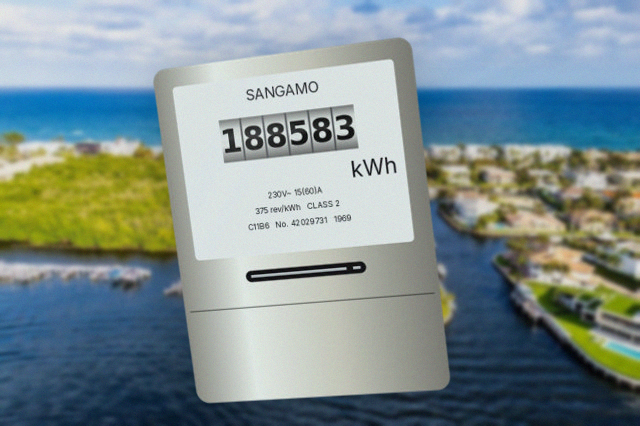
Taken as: 188583 kWh
